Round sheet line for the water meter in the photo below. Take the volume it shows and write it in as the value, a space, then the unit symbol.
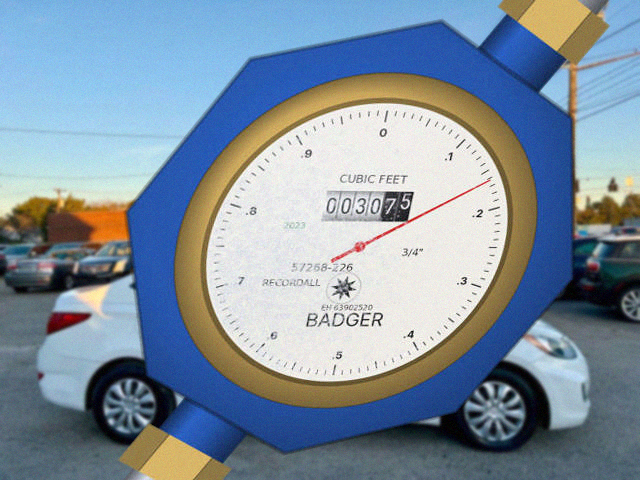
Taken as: 3075.16 ft³
